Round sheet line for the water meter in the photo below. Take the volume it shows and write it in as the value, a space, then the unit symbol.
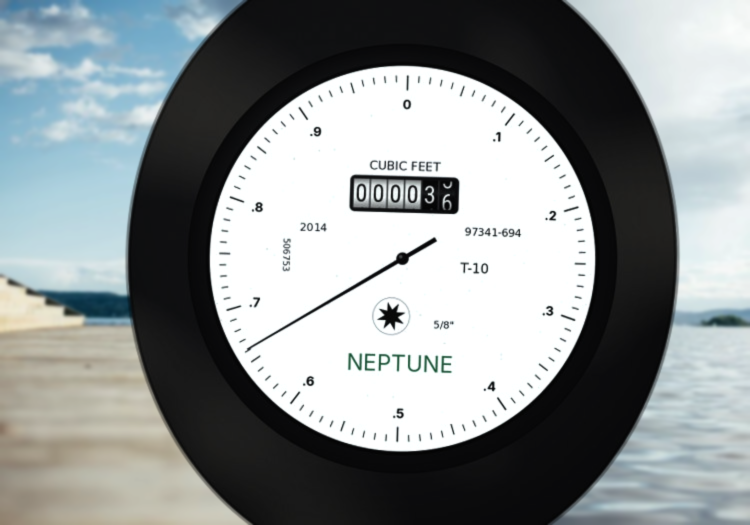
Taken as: 35.66 ft³
